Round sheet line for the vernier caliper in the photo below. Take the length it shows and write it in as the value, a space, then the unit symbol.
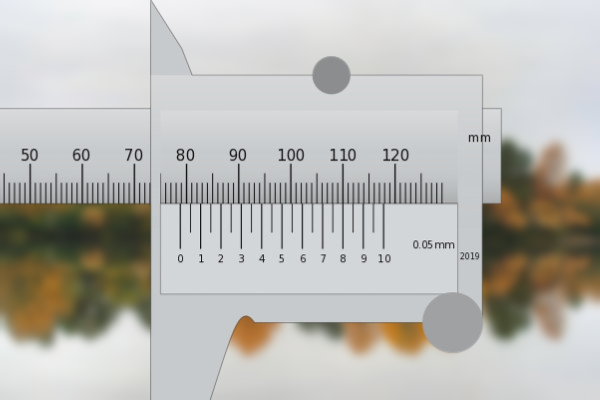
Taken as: 78.8 mm
